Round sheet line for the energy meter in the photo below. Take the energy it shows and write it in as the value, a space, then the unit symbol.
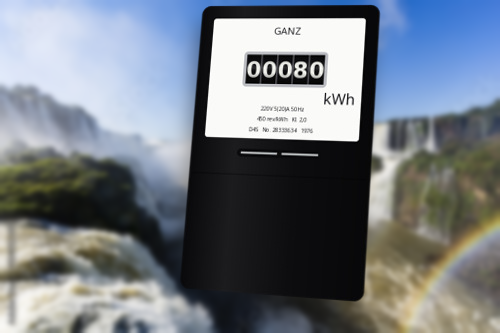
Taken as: 80 kWh
